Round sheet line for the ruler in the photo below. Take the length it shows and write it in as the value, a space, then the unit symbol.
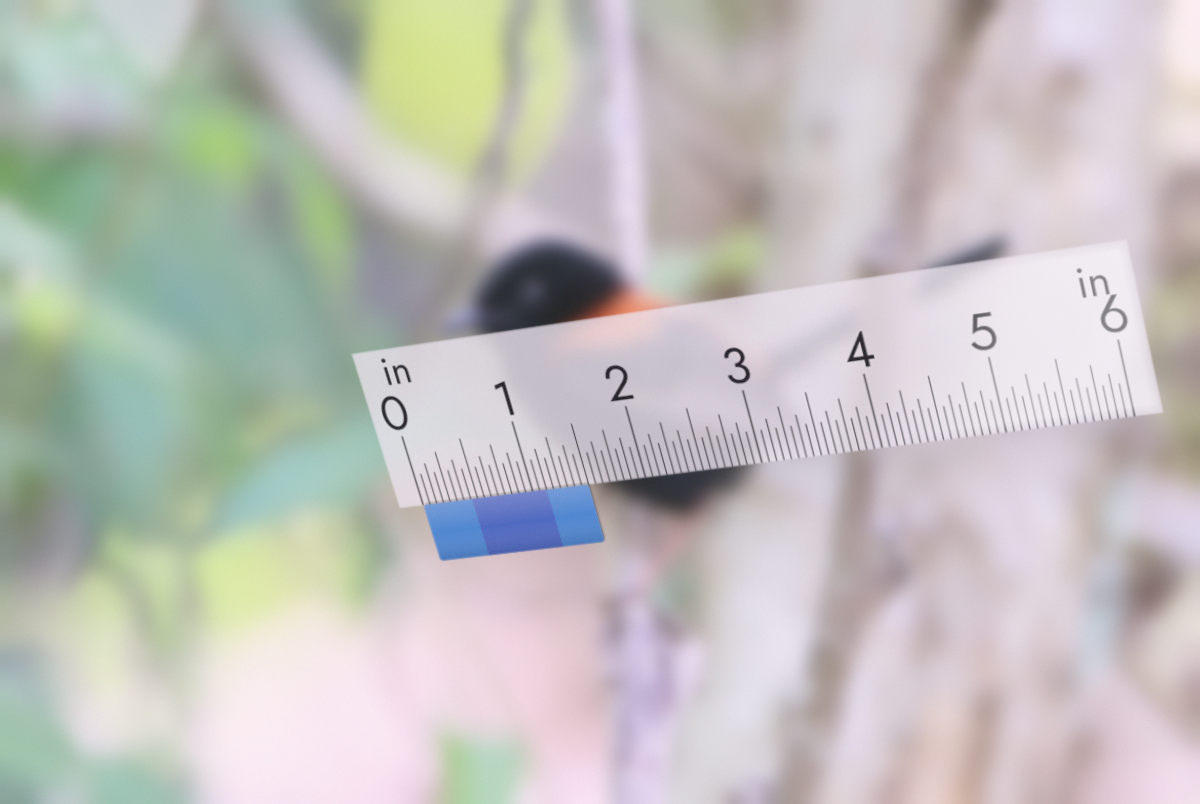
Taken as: 1.5 in
